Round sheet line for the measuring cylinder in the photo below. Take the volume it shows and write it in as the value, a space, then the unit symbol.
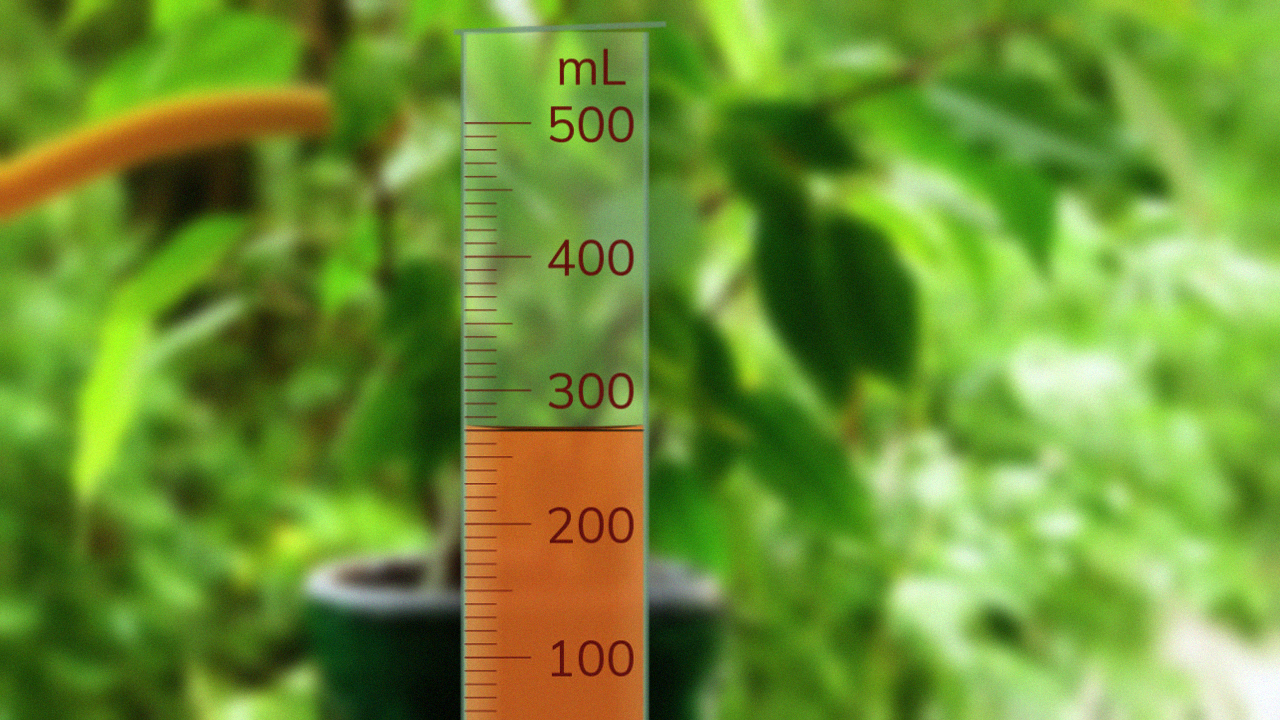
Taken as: 270 mL
